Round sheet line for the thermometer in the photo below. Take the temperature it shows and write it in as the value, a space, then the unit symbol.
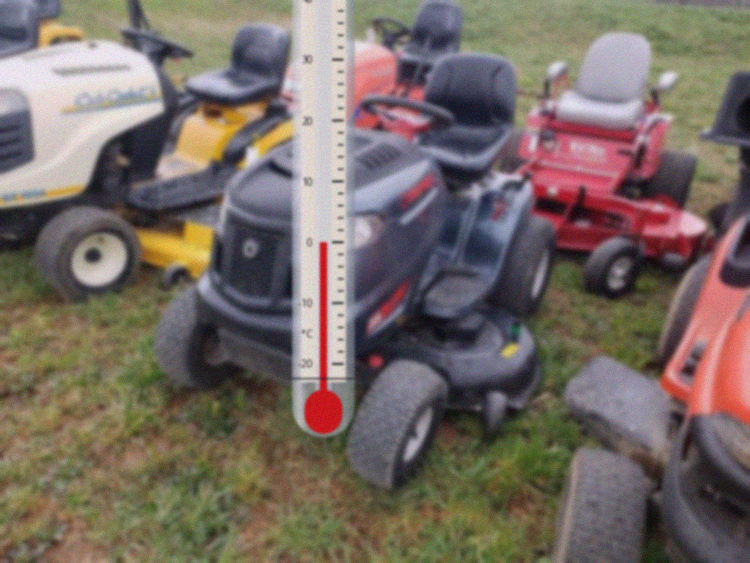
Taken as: 0 °C
